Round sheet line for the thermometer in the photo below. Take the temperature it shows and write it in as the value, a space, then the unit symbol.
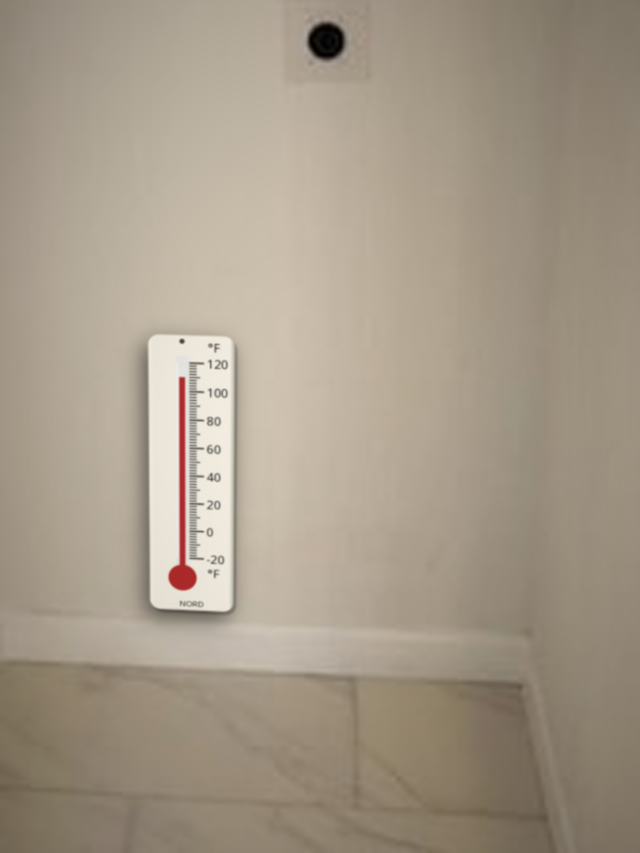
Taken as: 110 °F
